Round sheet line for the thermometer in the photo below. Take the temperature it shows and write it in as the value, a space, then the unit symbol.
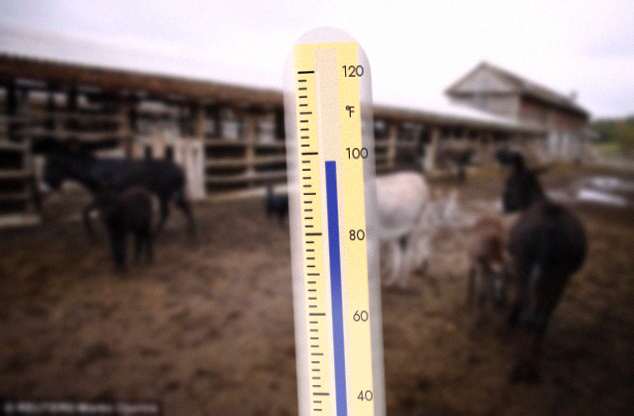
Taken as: 98 °F
